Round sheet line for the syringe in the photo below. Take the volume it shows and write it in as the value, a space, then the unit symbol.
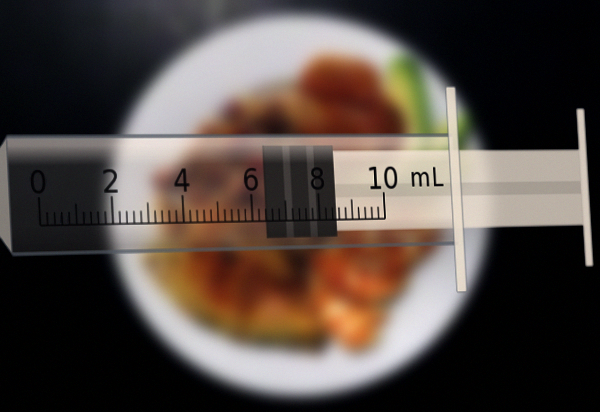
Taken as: 6.4 mL
